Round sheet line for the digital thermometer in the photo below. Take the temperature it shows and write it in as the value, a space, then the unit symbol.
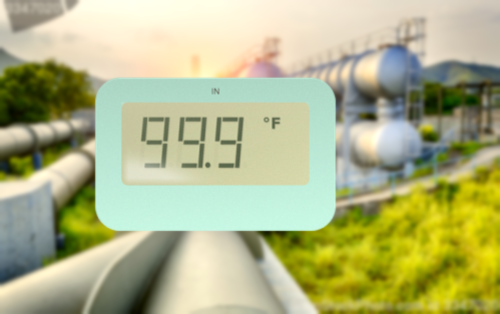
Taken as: 99.9 °F
